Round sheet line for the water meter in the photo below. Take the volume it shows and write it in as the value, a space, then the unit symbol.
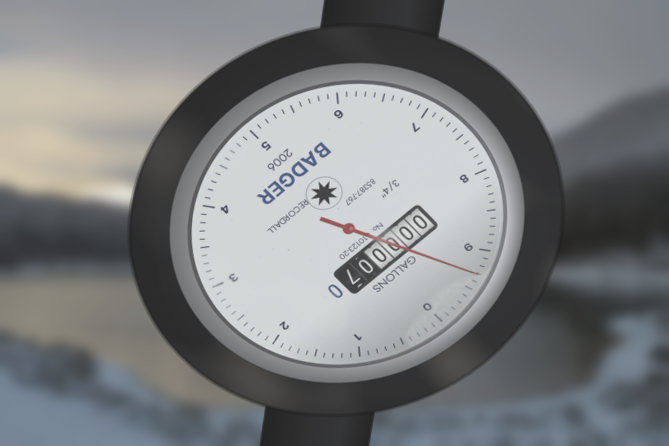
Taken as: 69.3 gal
